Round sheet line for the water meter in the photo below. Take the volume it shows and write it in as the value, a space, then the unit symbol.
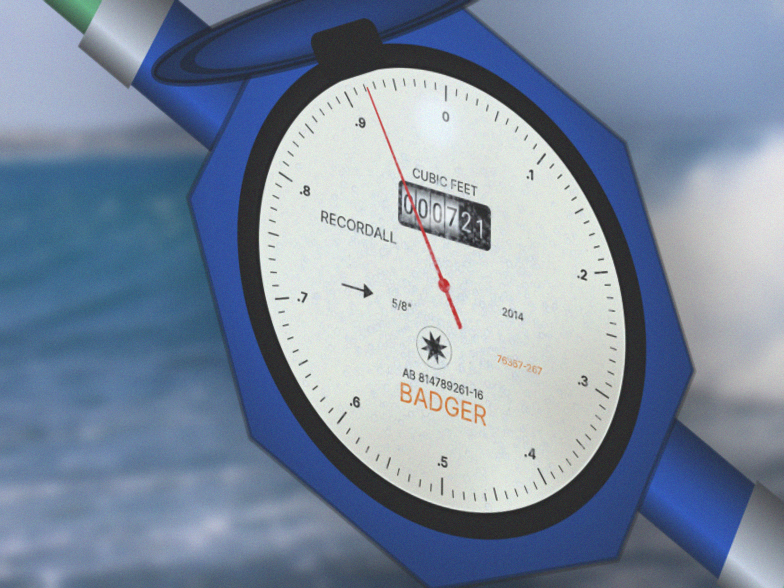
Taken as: 720.92 ft³
